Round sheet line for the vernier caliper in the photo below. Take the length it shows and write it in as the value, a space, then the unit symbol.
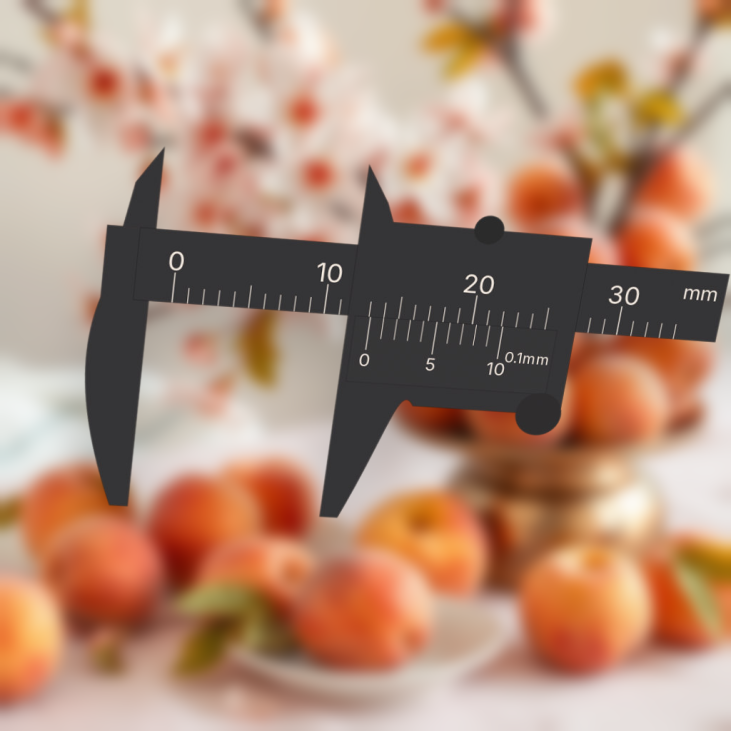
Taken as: 13.1 mm
